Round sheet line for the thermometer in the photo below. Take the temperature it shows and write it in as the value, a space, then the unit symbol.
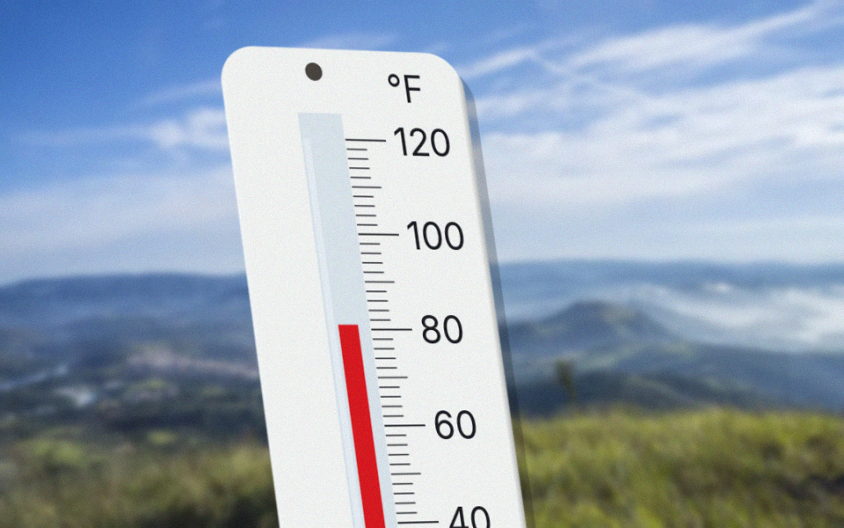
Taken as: 81 °F
